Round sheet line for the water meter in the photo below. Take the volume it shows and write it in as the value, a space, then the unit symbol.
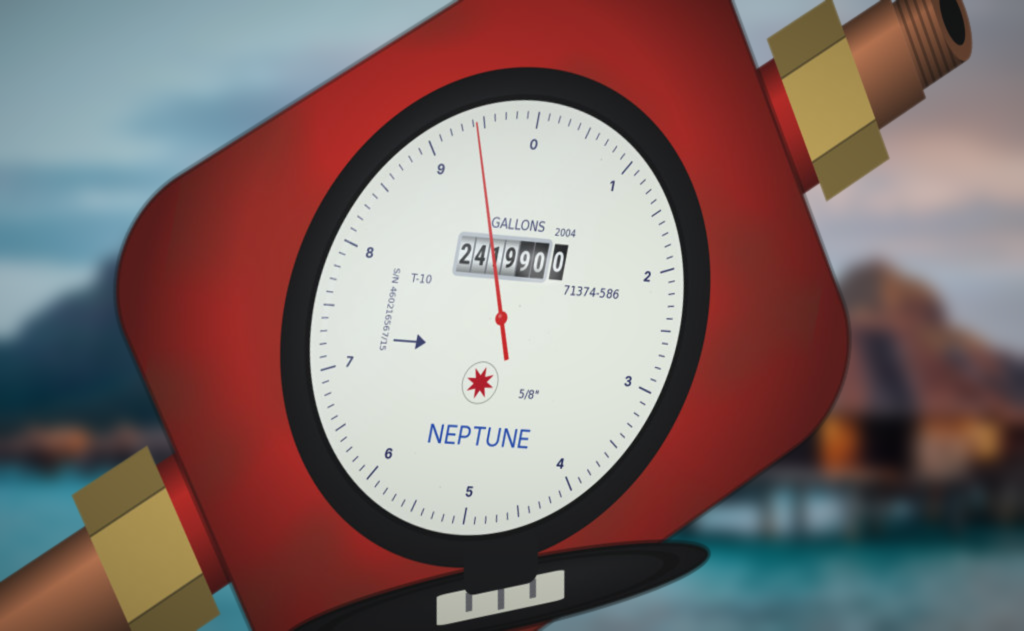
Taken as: 2419899.4 gal
